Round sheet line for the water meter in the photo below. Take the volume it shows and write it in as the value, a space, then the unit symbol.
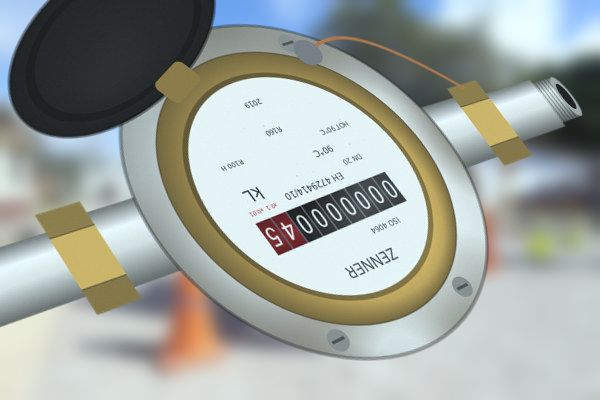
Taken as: 0.45 kL
